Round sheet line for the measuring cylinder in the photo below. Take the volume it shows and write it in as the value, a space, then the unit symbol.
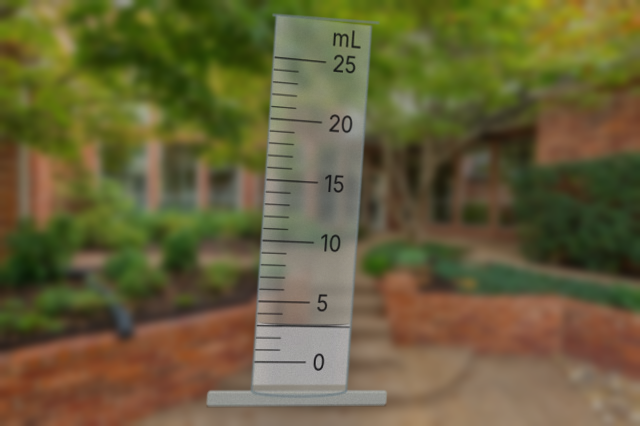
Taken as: 3 mL
